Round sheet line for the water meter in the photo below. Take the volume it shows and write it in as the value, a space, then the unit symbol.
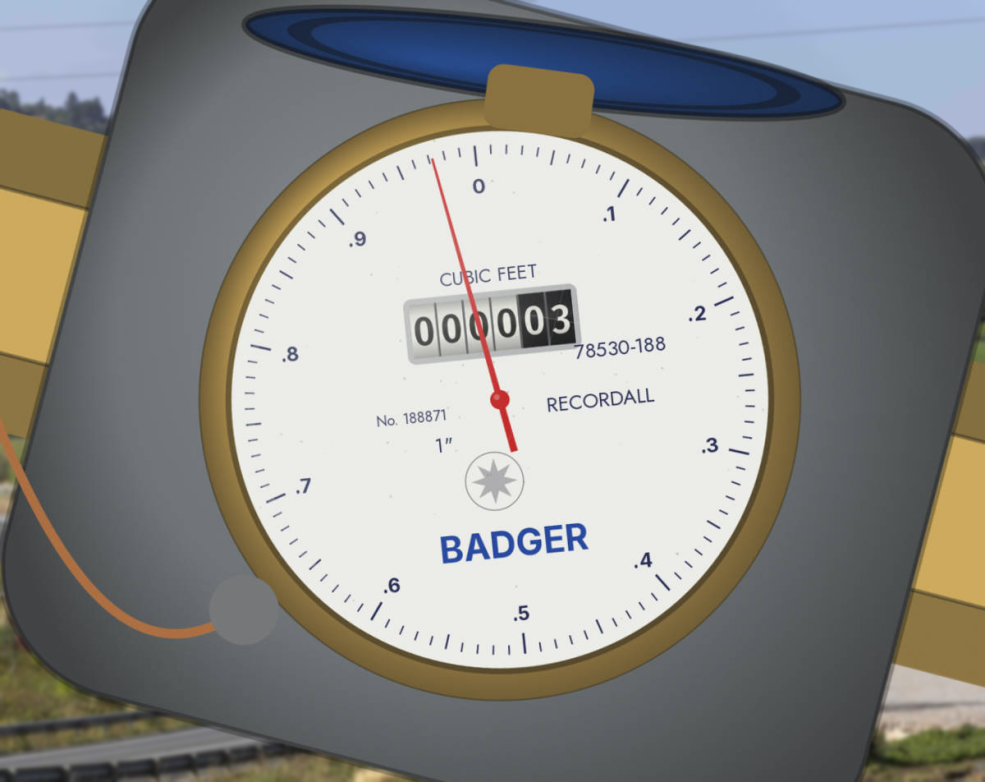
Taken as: 2.97 ft³
